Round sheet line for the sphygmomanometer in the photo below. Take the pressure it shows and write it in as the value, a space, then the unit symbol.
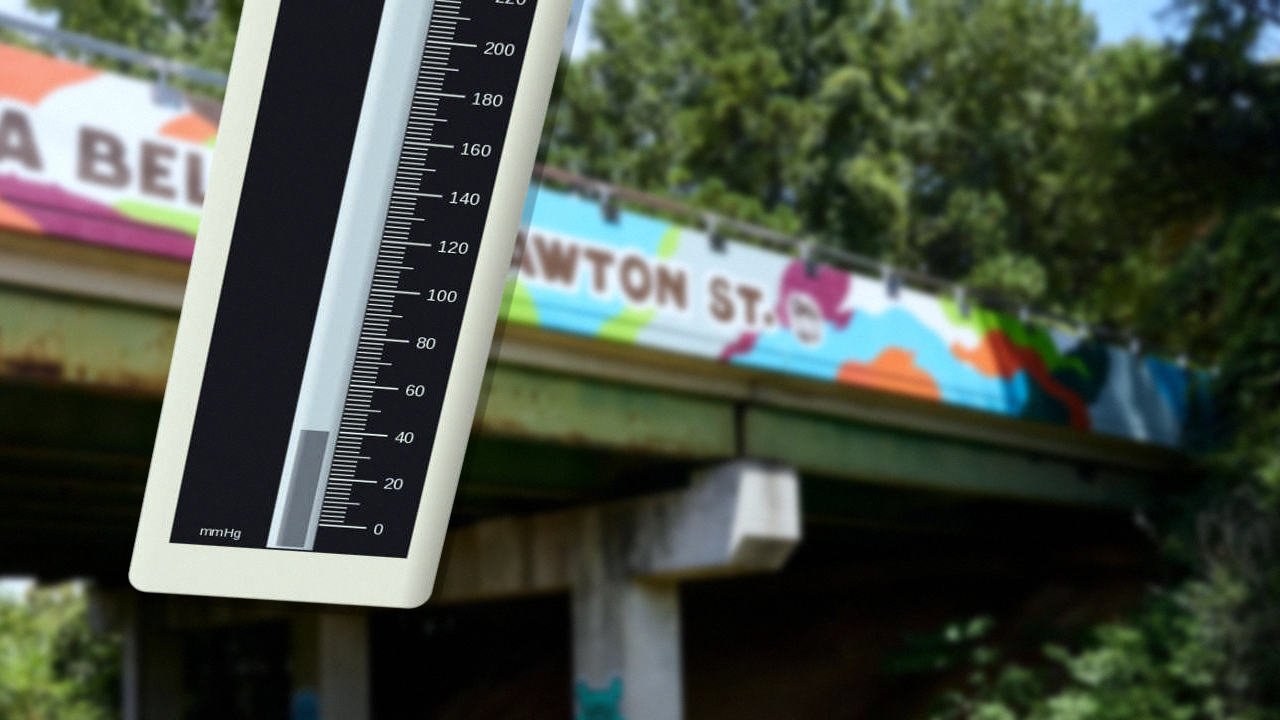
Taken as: 40 mmHg
